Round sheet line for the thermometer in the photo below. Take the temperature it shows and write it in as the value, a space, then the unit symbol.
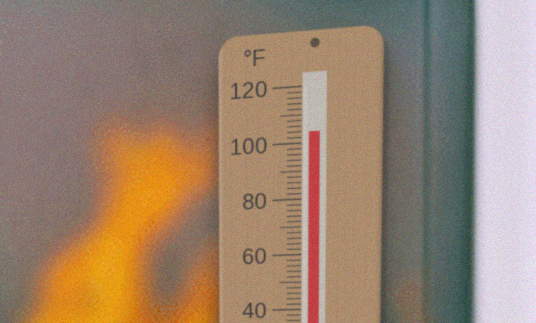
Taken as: 104 °F
